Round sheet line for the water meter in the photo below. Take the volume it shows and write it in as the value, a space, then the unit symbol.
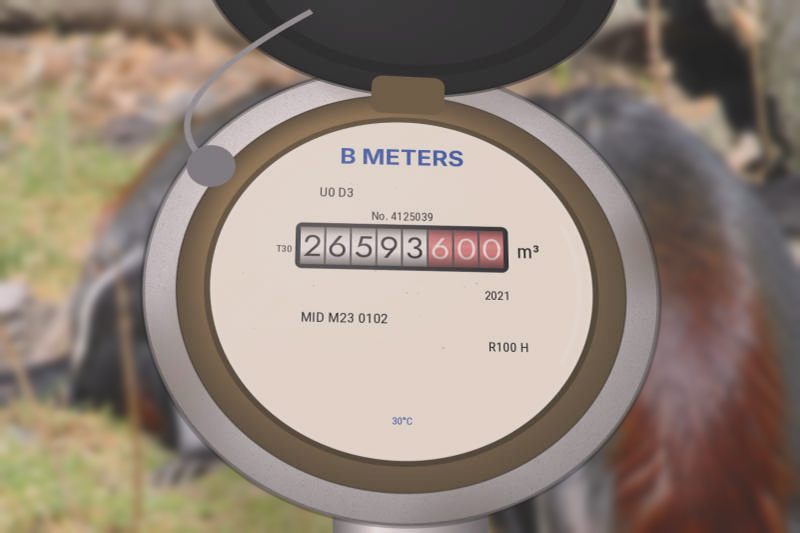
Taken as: 26593.600 m³
